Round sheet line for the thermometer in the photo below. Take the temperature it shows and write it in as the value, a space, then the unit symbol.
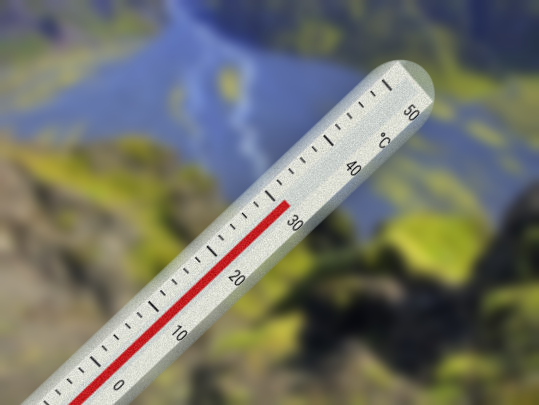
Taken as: 31 °C
